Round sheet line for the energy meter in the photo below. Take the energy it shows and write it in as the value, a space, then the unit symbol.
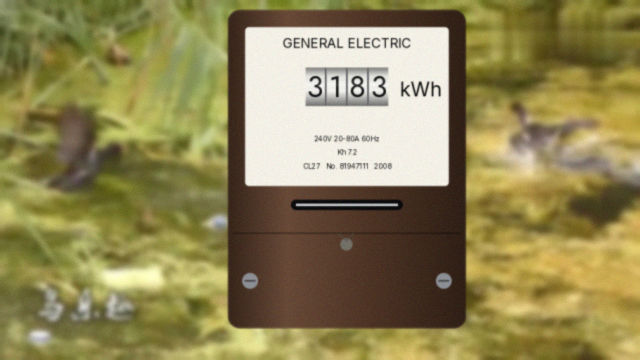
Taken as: 3183 kWh
